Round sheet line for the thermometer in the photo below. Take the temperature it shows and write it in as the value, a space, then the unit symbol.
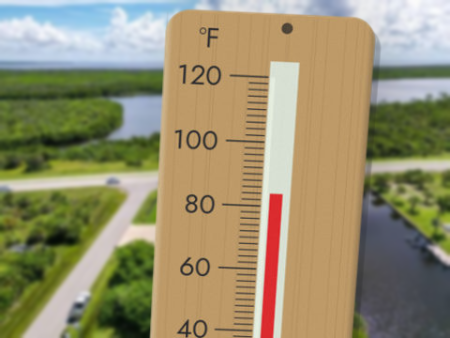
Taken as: 84 °F
